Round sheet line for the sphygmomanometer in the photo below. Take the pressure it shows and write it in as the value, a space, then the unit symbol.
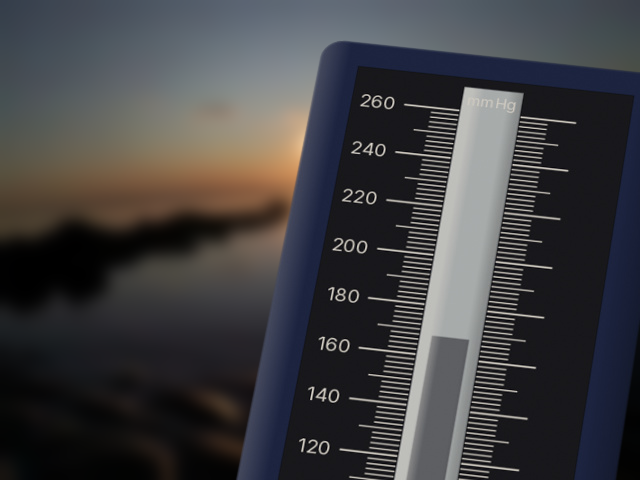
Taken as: 168 mmHg
